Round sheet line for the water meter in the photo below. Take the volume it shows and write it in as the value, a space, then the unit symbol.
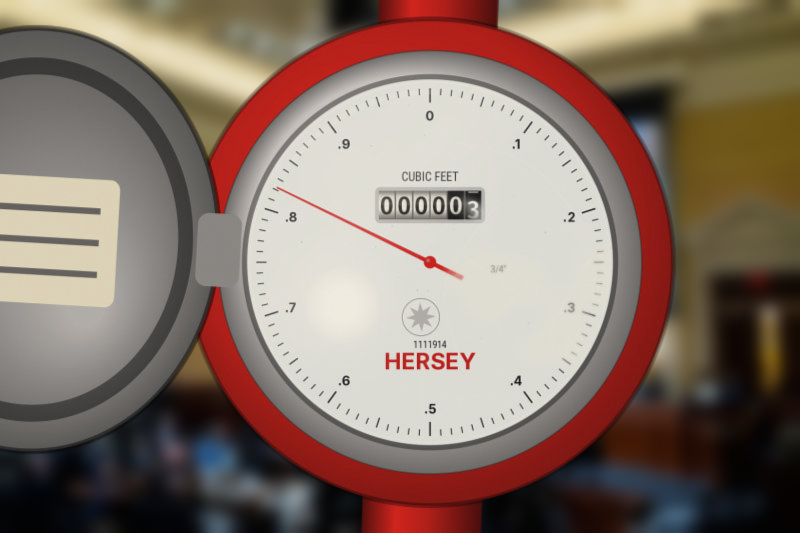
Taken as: 2.82 ft³
